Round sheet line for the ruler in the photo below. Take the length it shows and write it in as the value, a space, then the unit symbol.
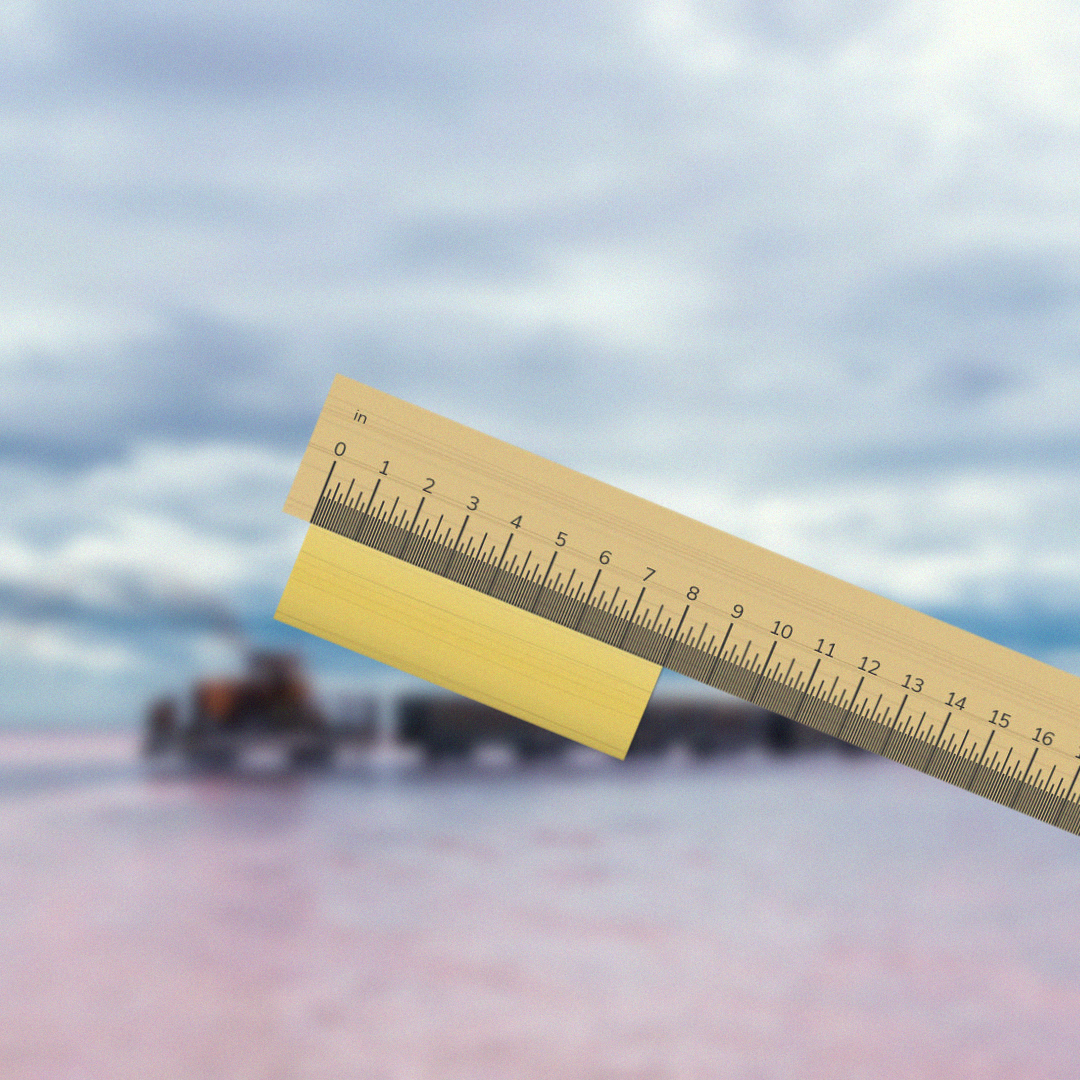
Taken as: 8 in
